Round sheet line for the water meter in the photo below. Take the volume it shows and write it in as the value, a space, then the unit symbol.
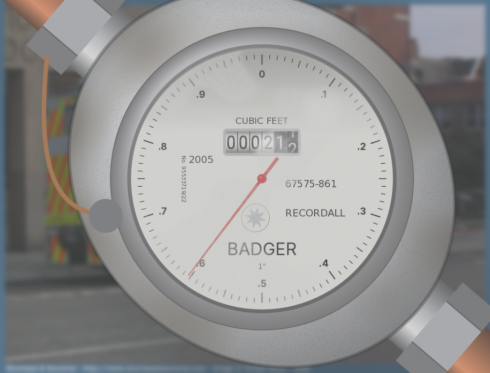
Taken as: 211.60 ft³
